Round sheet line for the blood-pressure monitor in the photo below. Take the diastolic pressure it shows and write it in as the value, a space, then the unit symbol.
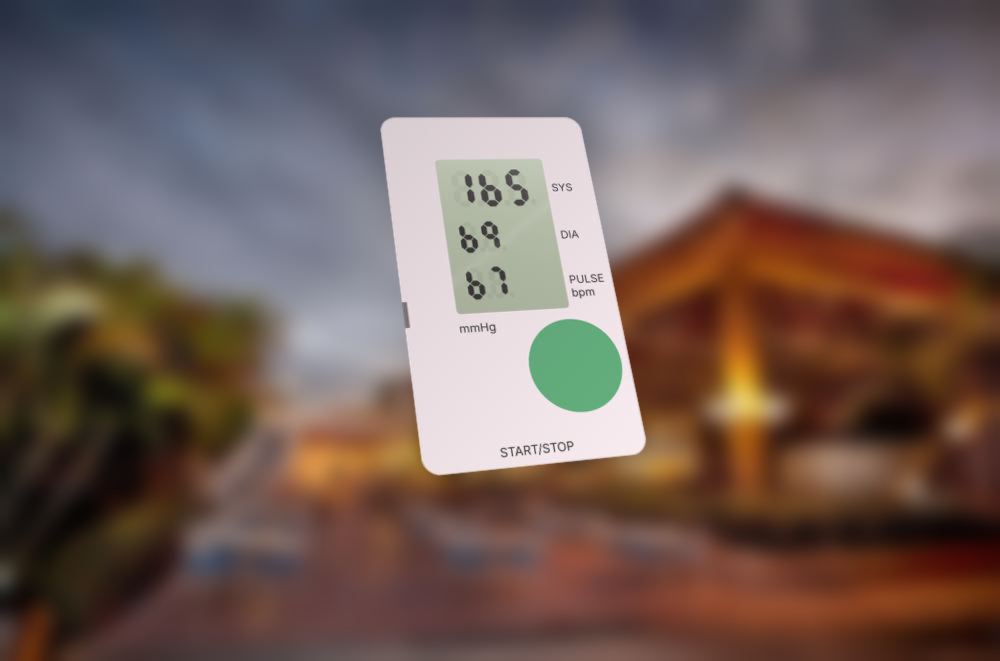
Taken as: 69 mmHg
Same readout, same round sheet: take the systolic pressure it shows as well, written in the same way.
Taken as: 165 mmHg
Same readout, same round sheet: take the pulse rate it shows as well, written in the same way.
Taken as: 67 bpm
